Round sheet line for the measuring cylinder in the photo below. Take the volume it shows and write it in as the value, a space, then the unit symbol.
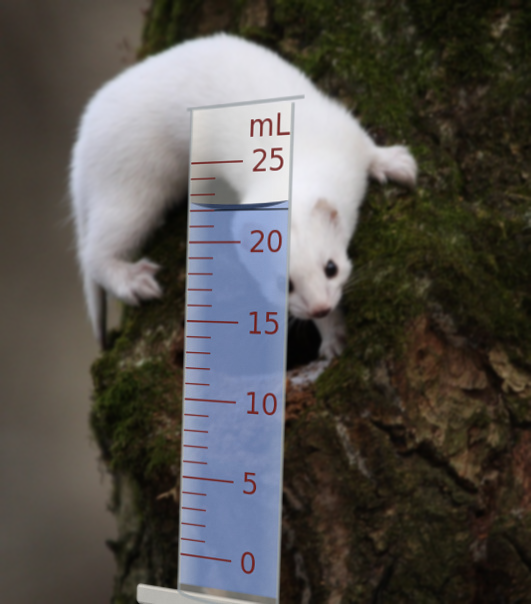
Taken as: 22 mL
